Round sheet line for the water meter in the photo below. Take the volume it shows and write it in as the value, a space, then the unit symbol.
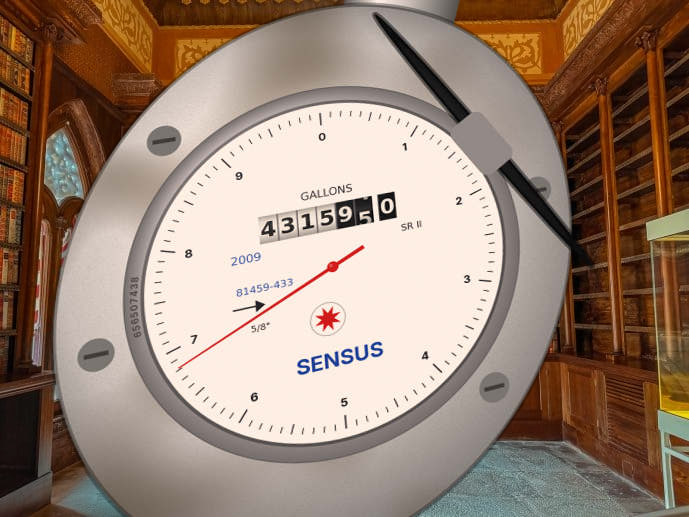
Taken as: 4315946.8 gal
